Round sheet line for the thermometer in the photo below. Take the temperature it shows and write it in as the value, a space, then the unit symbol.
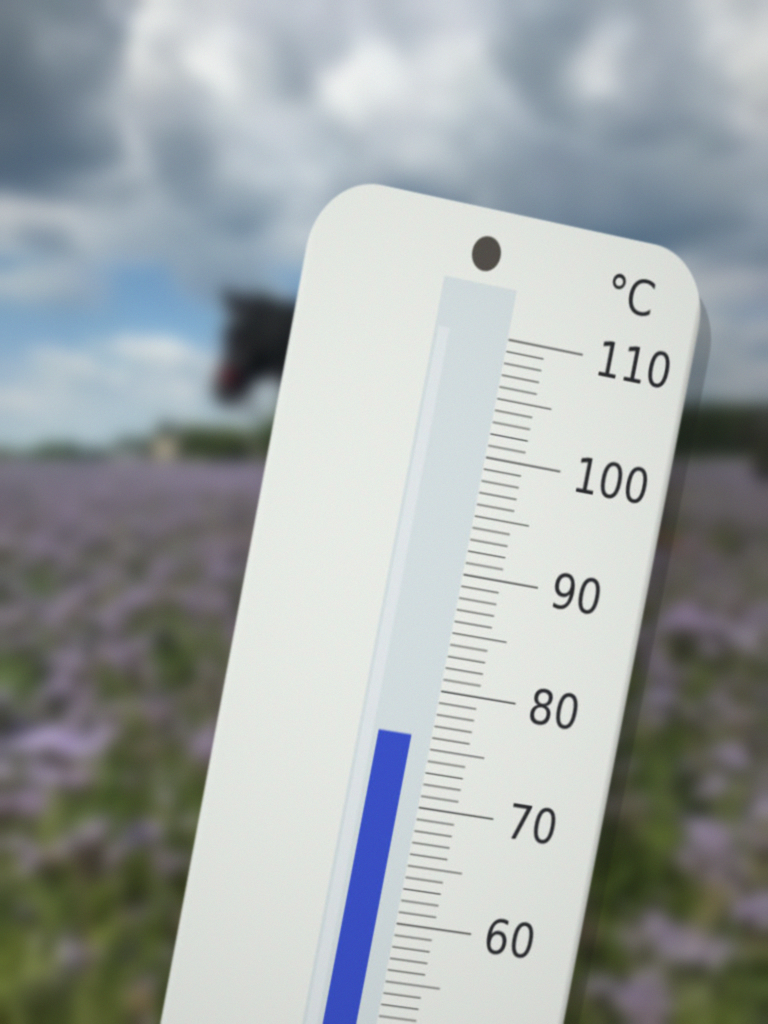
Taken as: 76 °C
